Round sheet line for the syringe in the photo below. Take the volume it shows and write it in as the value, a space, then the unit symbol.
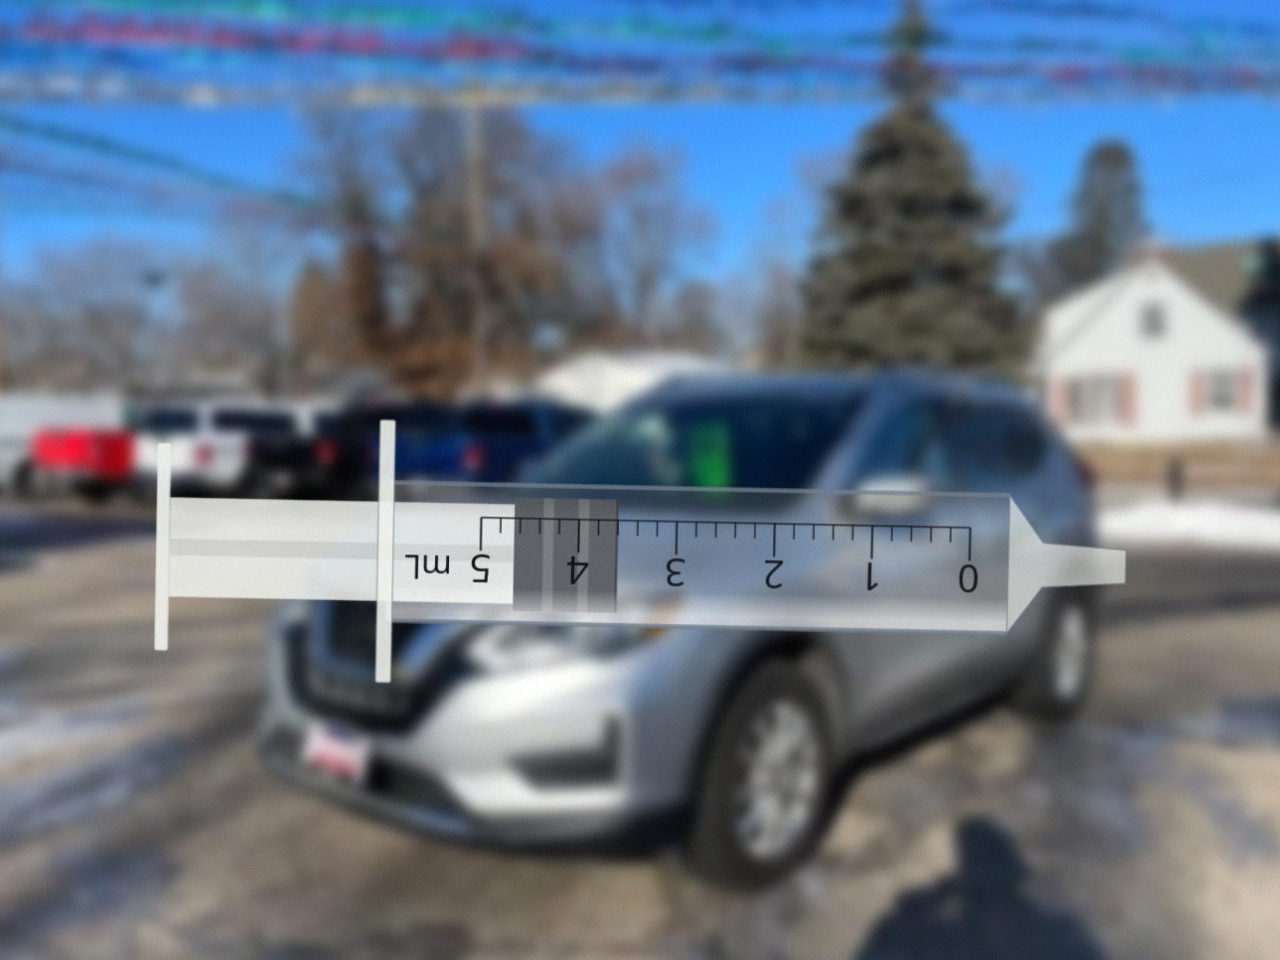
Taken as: 3.6 mL
